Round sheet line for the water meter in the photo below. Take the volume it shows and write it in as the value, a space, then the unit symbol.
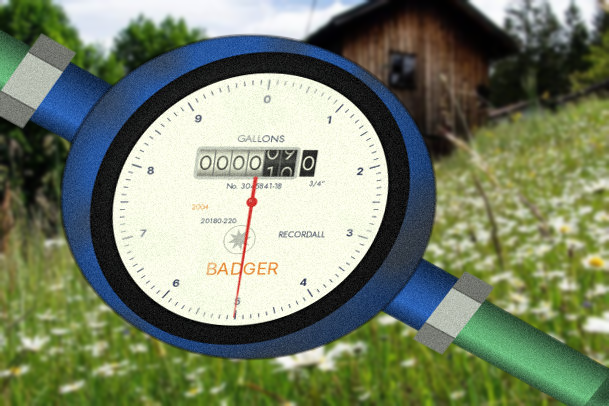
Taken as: 95.0 gal
